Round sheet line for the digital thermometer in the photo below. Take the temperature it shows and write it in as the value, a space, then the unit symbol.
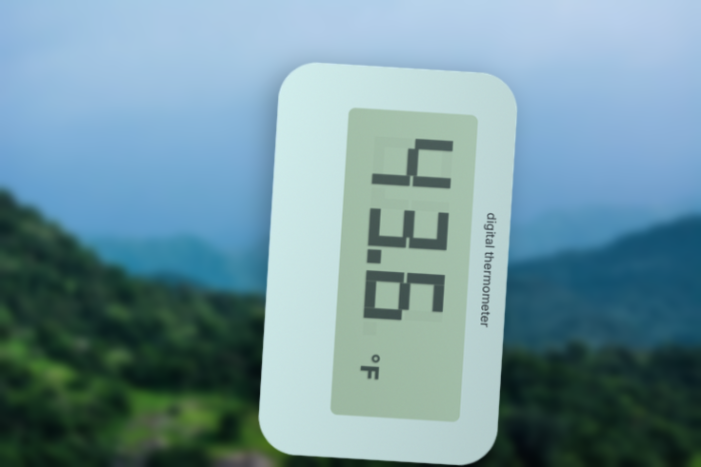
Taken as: 43.6 °F
